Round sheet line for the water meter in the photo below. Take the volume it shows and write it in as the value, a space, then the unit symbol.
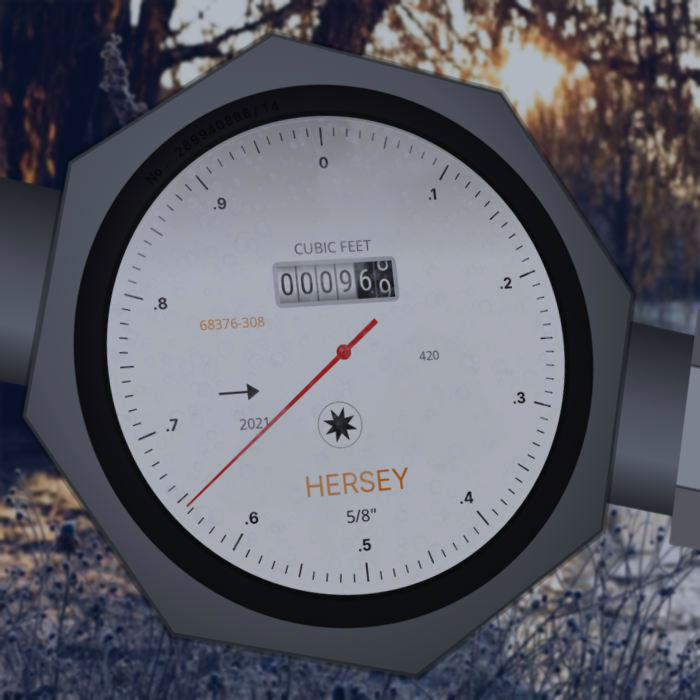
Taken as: 968.64 ft³
